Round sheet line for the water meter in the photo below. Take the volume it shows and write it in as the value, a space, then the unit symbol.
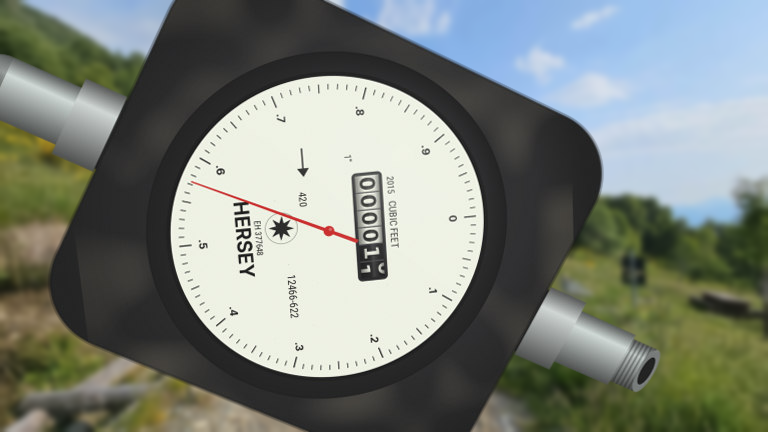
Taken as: 10.57 ft³
